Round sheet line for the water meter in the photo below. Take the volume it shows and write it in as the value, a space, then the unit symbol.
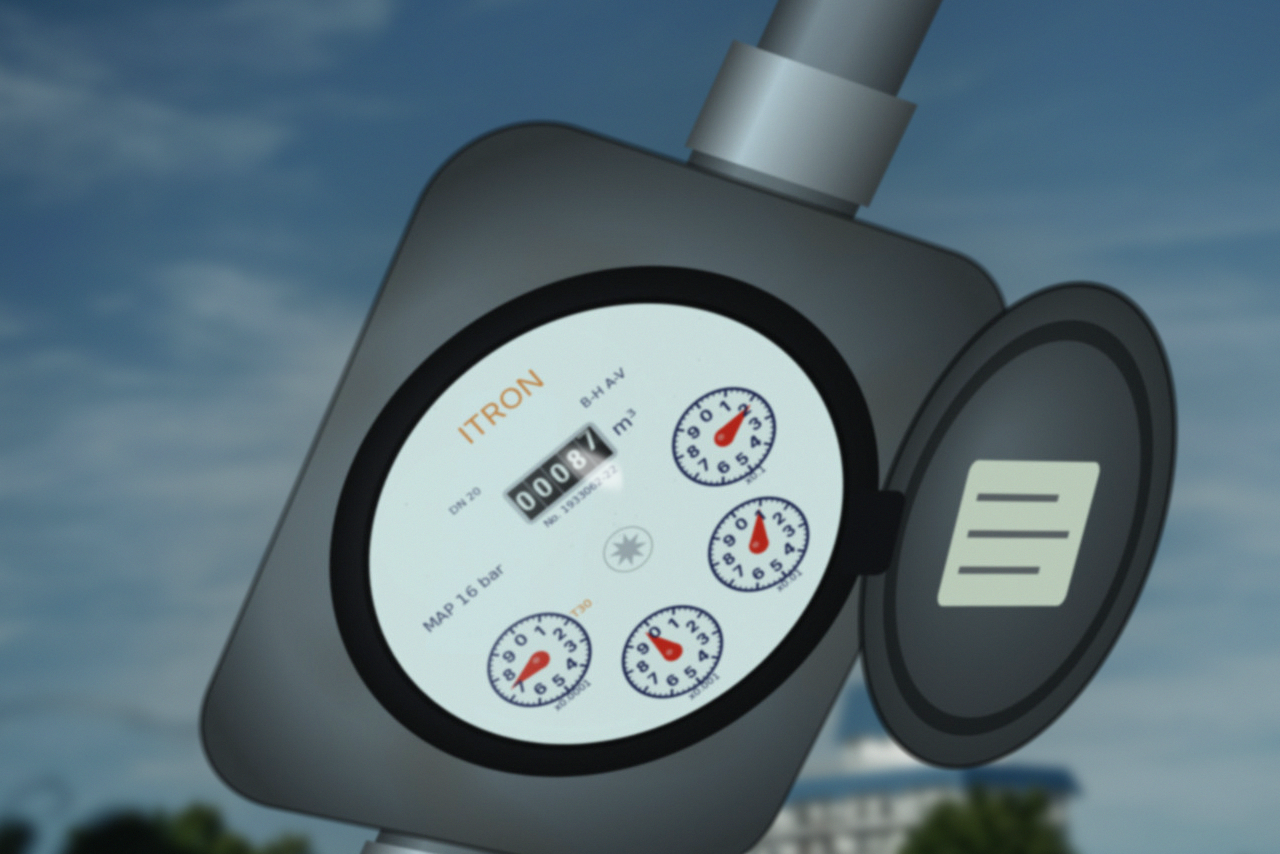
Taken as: 87.2097 m³
